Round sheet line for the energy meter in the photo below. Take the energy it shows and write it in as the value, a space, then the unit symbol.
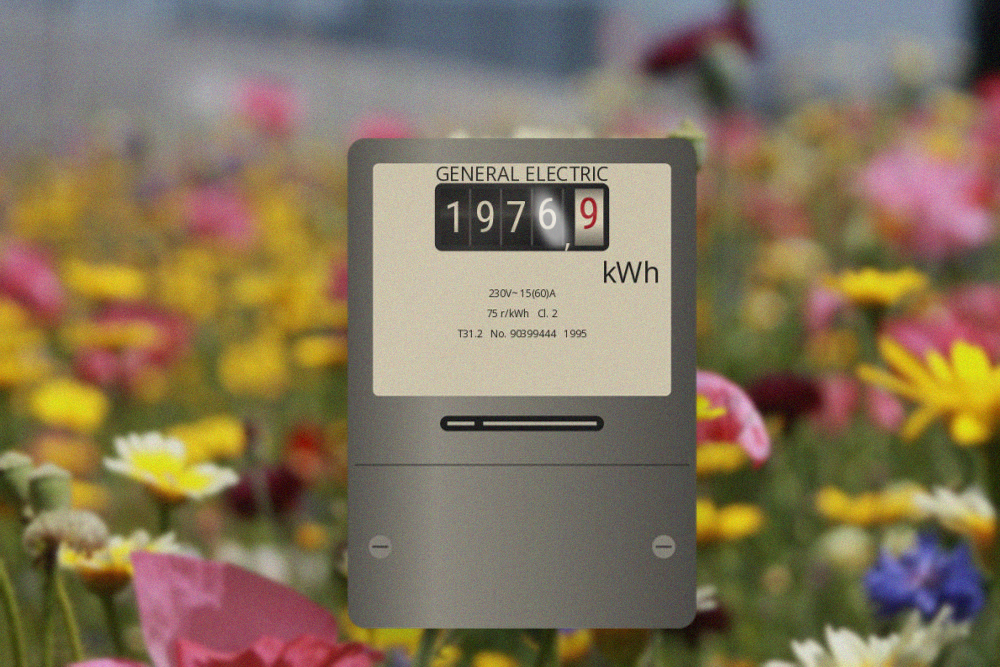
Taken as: 1976.9 kWh
